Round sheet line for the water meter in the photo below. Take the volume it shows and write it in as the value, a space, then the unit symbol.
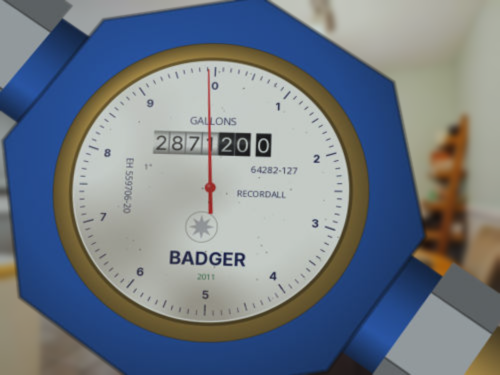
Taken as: 2871199.9 gal
